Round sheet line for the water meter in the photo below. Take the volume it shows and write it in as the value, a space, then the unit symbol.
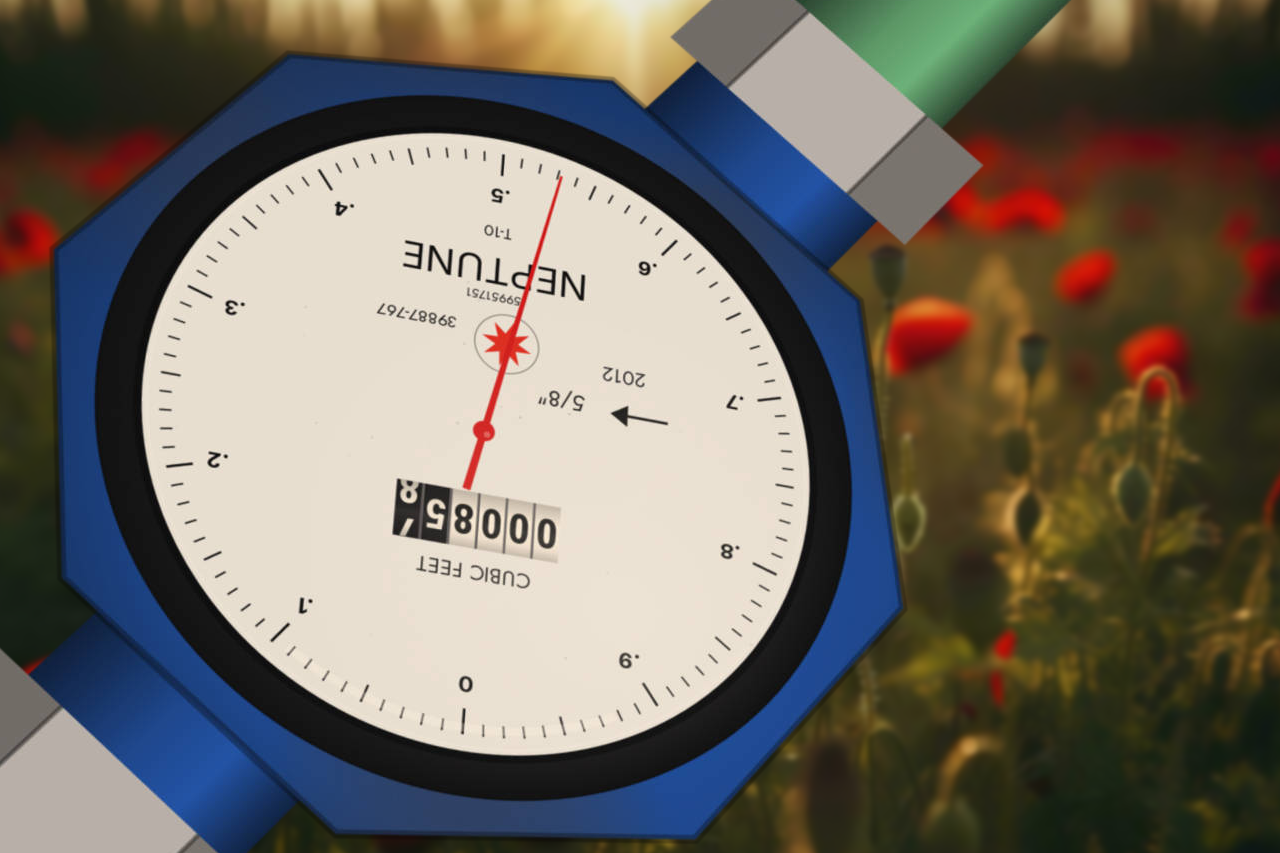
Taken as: 857.53 ft³
